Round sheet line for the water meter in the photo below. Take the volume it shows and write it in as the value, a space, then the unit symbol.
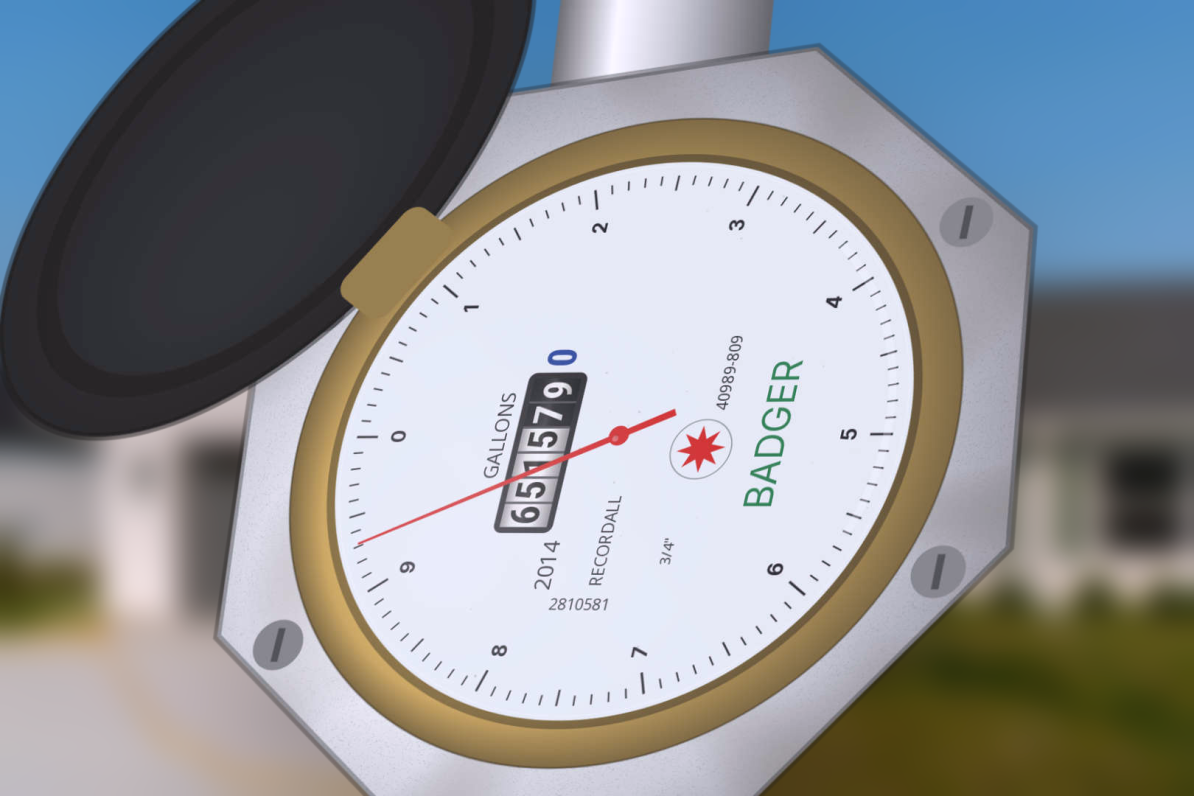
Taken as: 6515789.3 gal
